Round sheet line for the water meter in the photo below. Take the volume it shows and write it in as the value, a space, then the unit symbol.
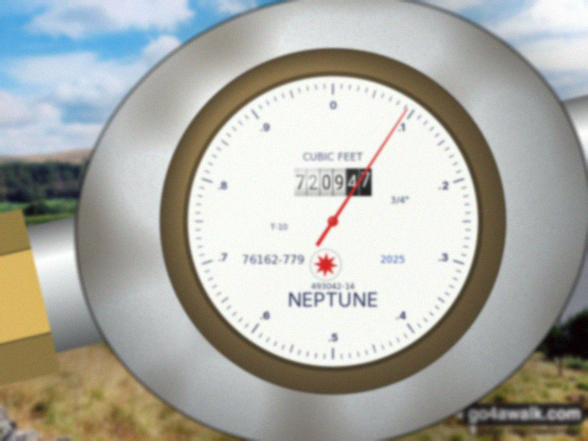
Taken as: 720947.09 ft³
